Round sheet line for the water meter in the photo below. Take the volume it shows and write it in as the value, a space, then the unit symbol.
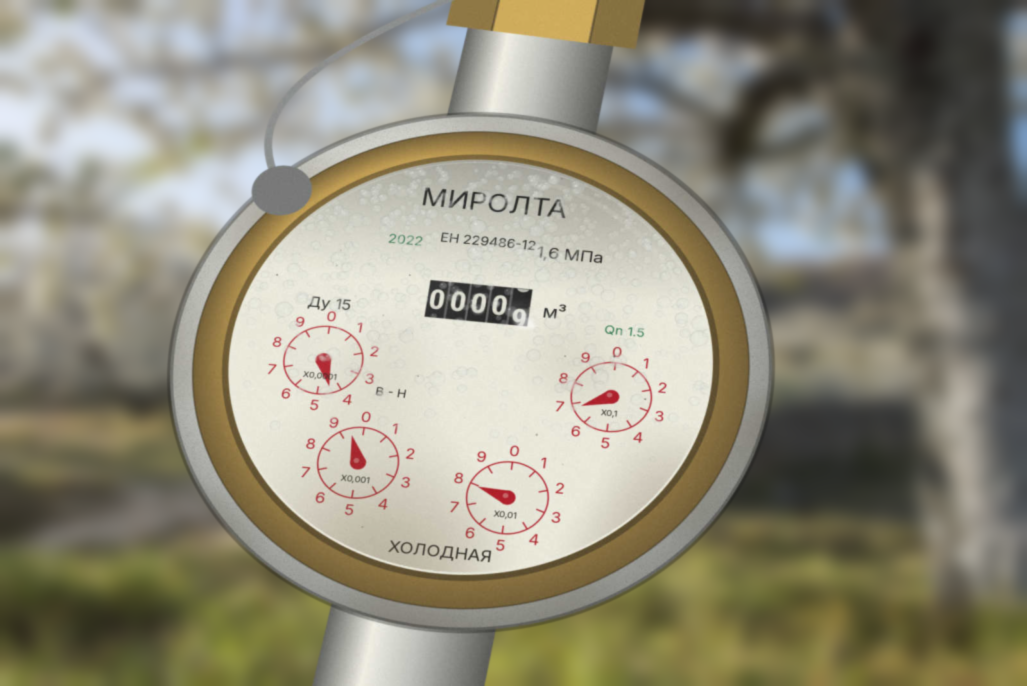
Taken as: 8.6794 m³
